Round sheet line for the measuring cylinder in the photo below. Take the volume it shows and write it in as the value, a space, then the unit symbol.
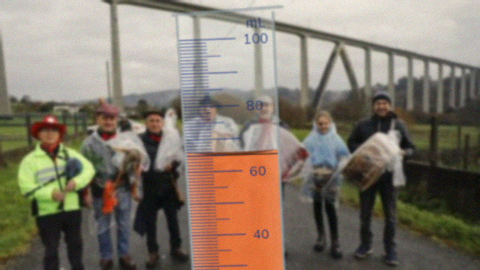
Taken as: 65 mL
